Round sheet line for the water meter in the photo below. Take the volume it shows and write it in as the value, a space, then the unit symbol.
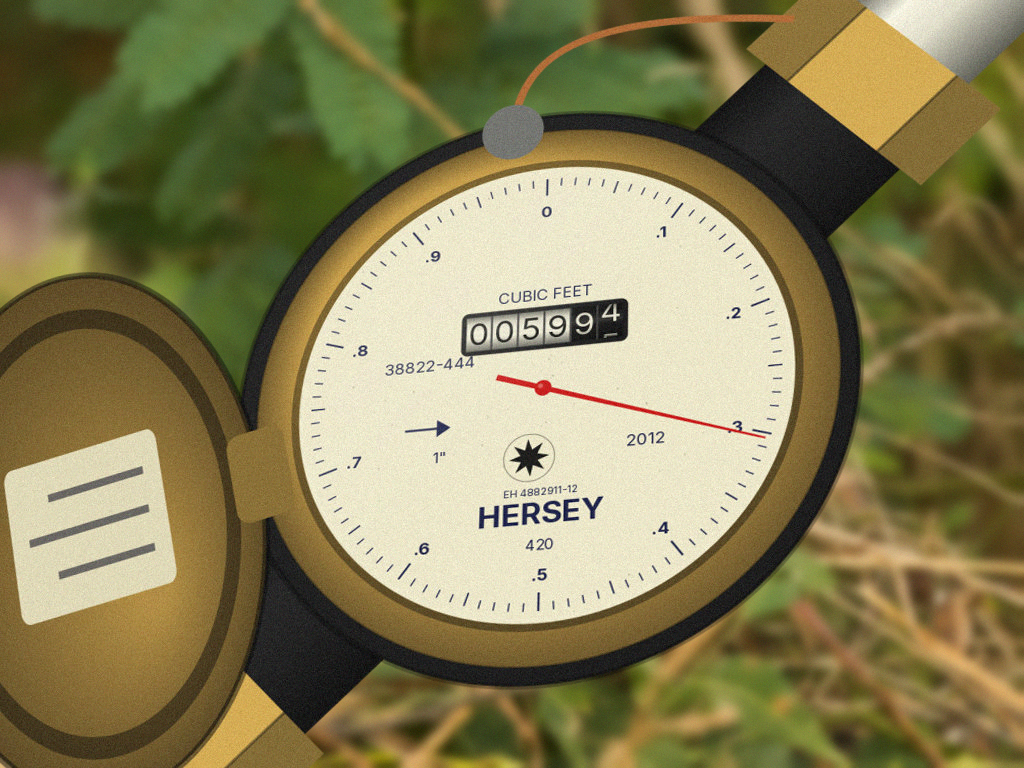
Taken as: 5994.30 ft³
